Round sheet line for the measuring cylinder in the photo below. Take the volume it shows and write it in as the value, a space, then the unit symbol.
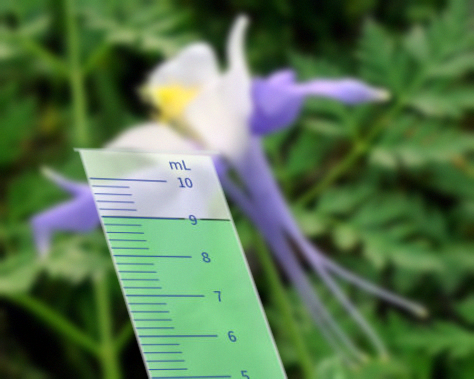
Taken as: 9 mL
